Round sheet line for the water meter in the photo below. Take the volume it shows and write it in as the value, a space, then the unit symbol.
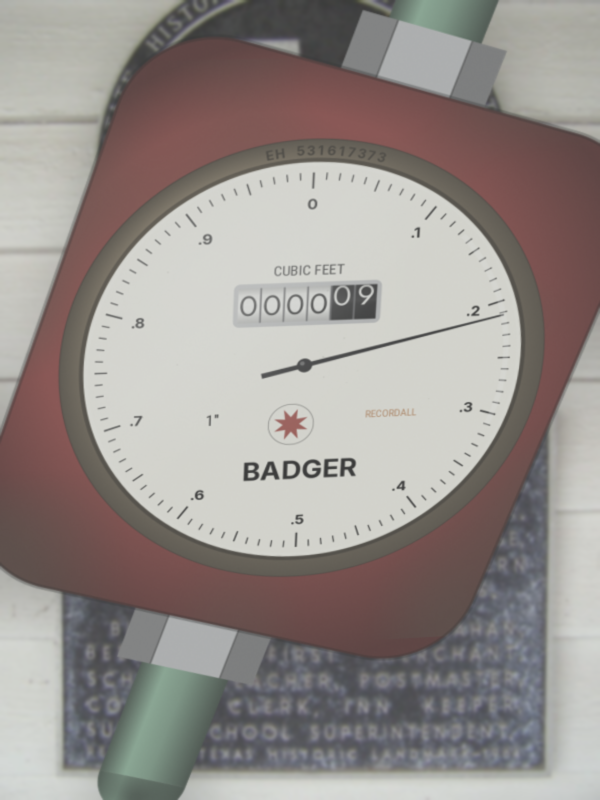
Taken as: 9.21 ft³
